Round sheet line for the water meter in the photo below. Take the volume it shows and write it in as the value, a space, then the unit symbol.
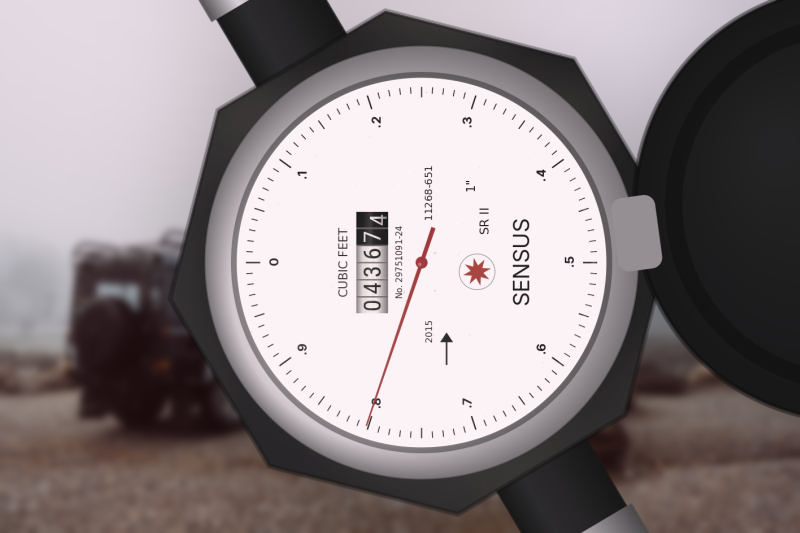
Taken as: 43673.80 ft³
